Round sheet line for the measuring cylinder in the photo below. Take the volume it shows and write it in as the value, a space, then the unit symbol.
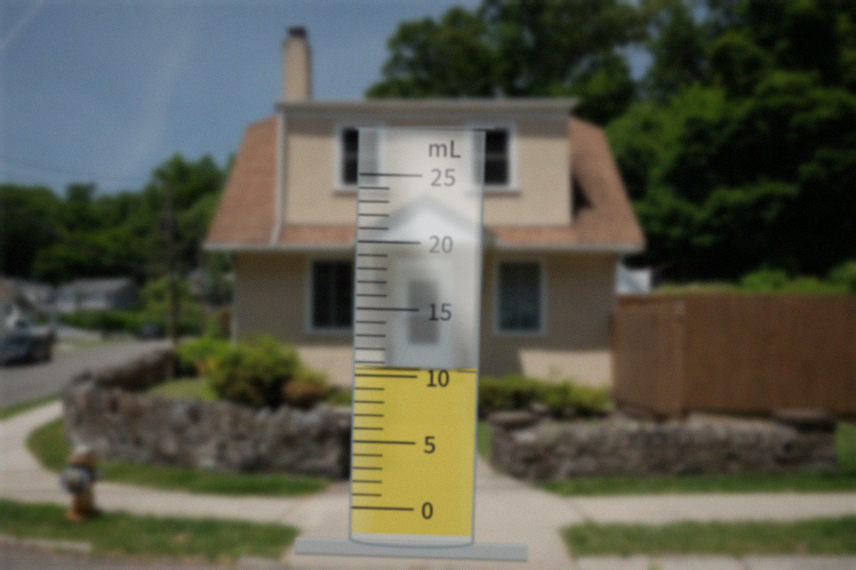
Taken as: 10.5 mL
